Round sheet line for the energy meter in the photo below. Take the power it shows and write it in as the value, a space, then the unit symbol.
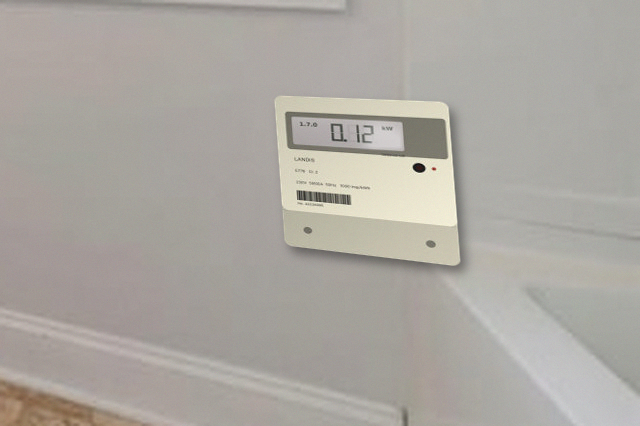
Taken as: 0.12 kW
